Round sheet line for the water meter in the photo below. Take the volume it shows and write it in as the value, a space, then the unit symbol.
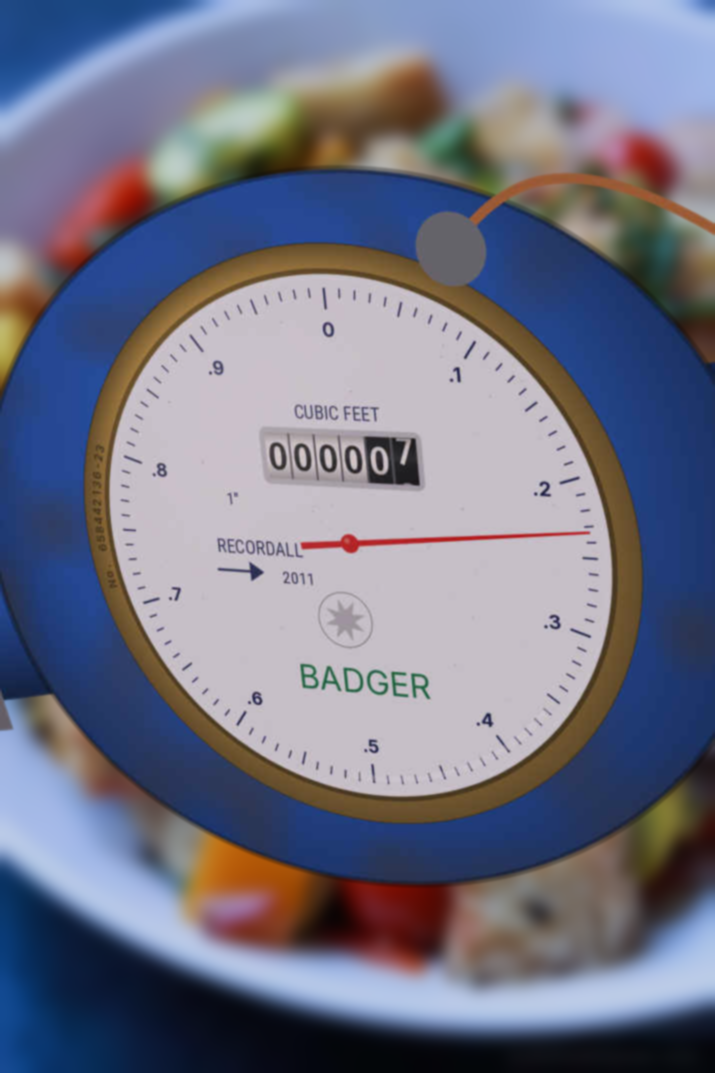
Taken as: 7.23 ft³
